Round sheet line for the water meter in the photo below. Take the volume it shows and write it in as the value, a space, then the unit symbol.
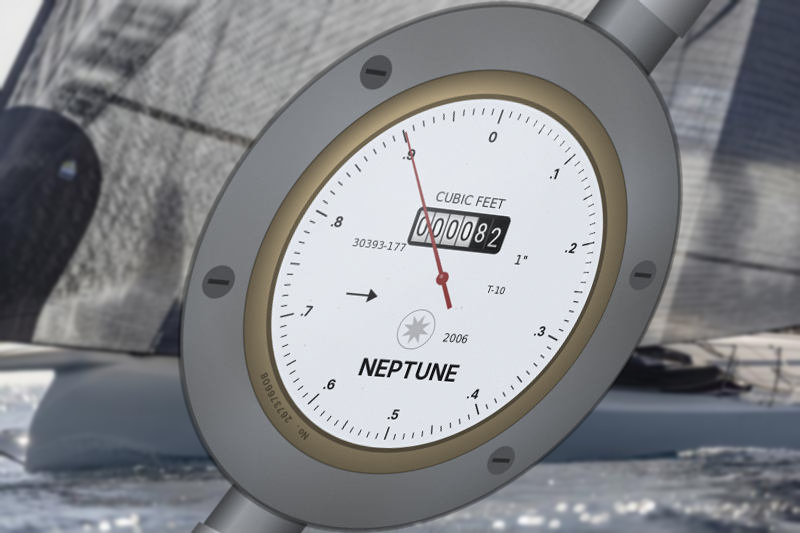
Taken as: 81.90 ft³
